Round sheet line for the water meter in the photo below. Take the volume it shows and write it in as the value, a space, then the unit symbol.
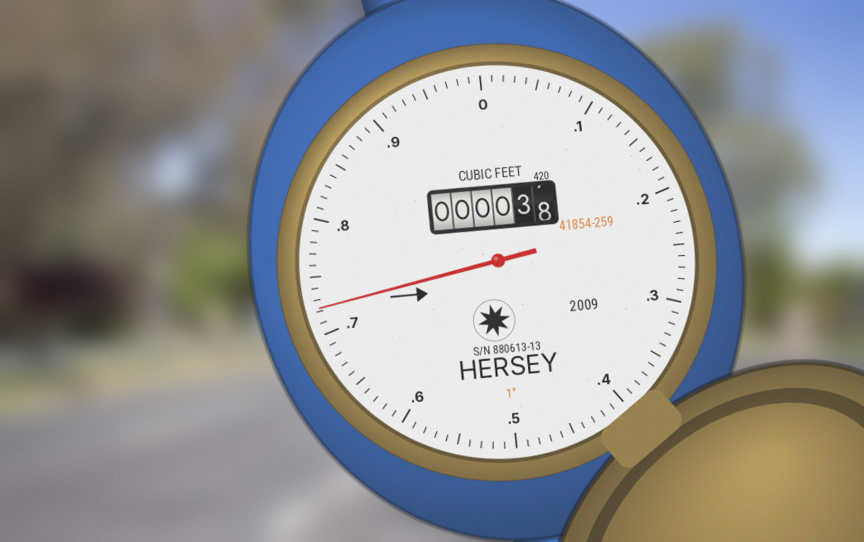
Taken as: 37.72 ft³
